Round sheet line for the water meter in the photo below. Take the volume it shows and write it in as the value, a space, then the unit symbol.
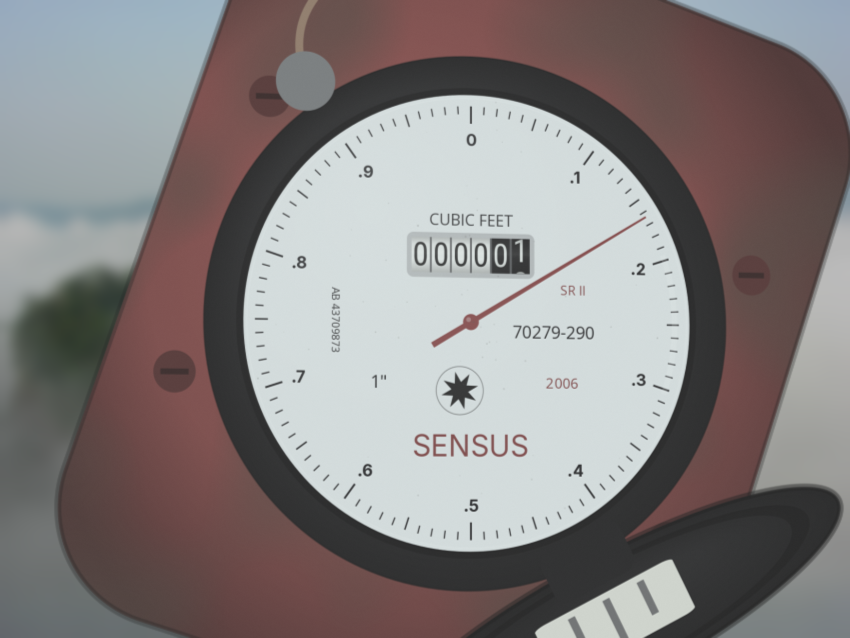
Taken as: 1.16 ft³
